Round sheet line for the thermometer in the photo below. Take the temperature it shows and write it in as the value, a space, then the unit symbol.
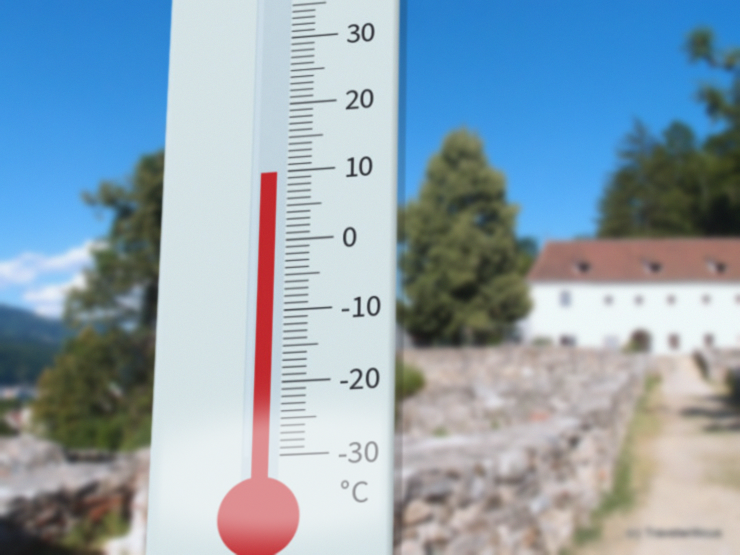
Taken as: 10 °C
